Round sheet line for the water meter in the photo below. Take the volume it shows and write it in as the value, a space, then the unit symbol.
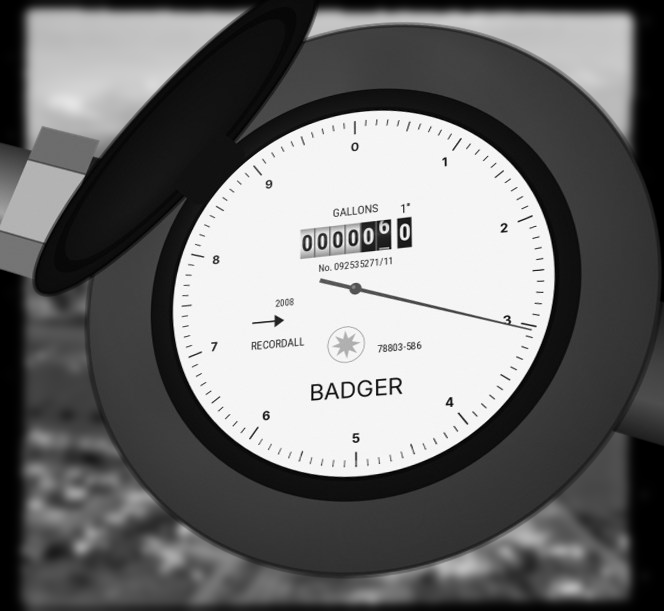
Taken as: 63.0 gal
